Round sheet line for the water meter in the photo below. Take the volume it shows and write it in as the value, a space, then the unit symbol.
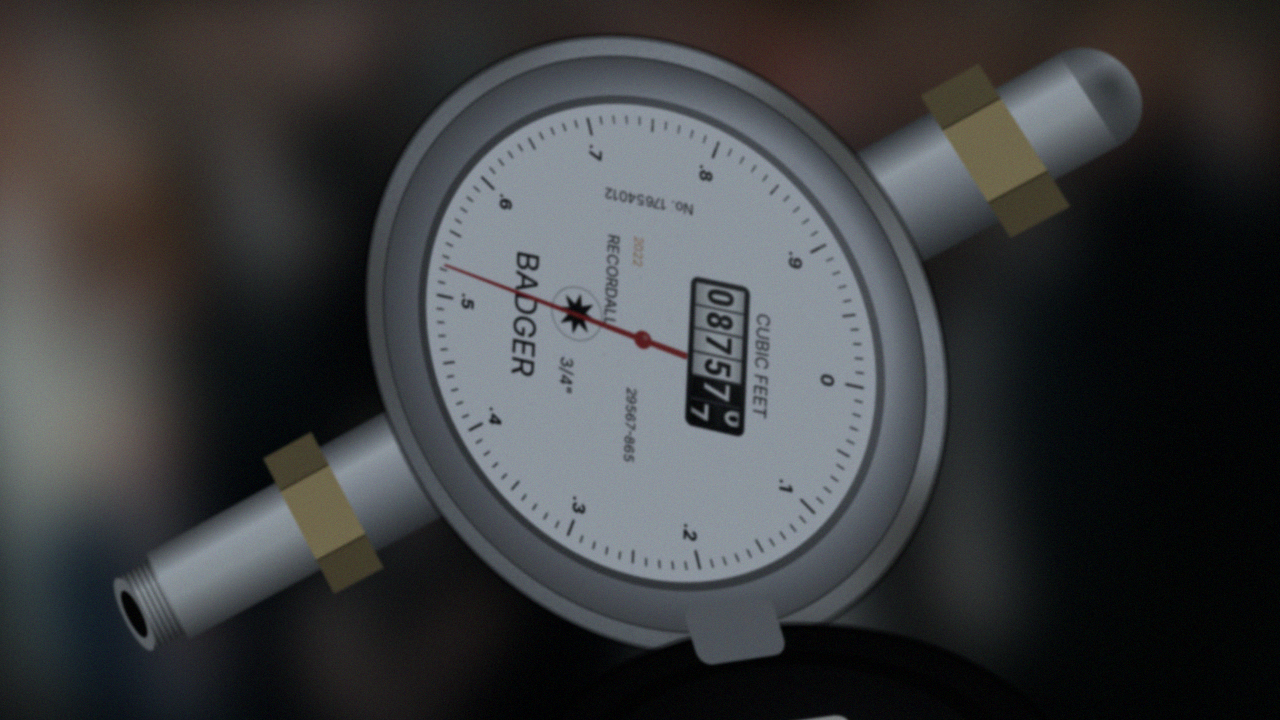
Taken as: 87576.52 ft³
